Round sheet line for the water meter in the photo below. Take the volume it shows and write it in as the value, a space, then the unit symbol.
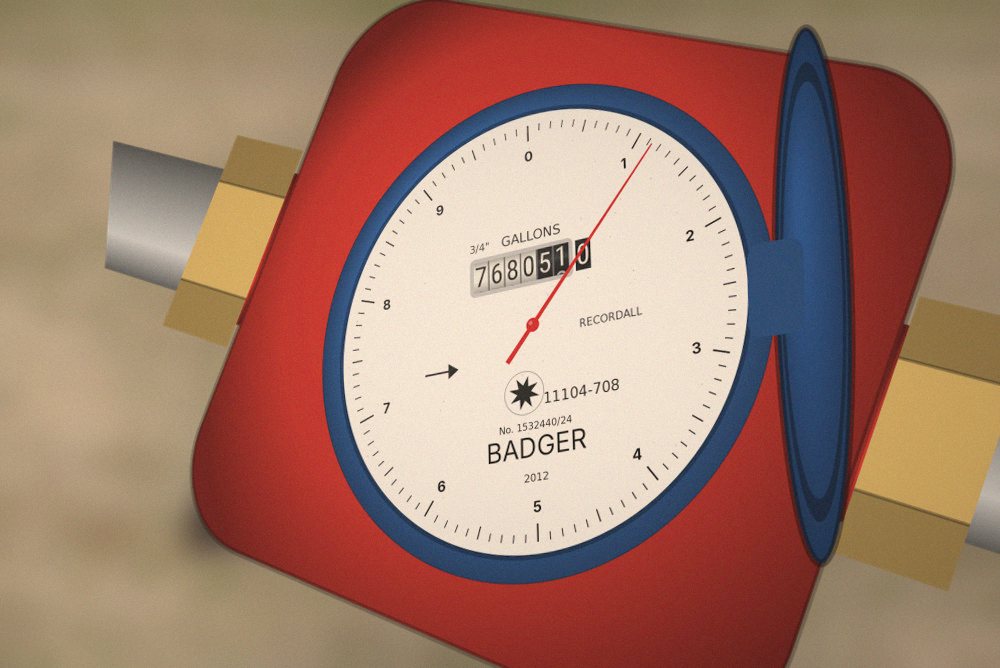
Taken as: 7680511.1 gal
